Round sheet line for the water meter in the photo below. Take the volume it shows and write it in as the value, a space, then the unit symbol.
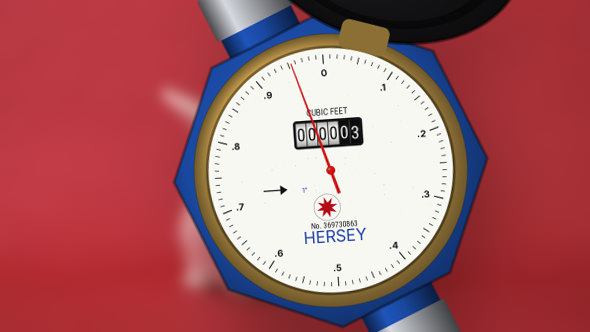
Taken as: 2.95 ft³
